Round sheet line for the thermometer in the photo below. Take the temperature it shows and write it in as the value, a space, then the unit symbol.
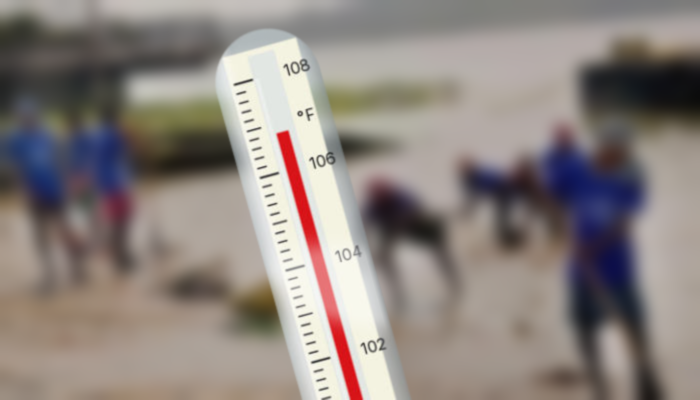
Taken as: 106.8 °F
